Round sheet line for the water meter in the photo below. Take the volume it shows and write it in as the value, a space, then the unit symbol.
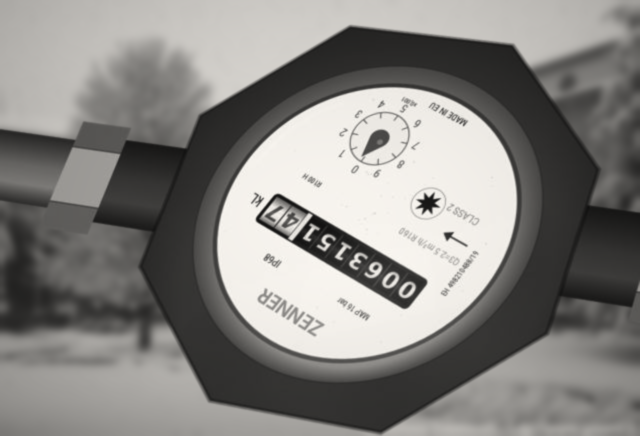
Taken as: 63151.470 kL
